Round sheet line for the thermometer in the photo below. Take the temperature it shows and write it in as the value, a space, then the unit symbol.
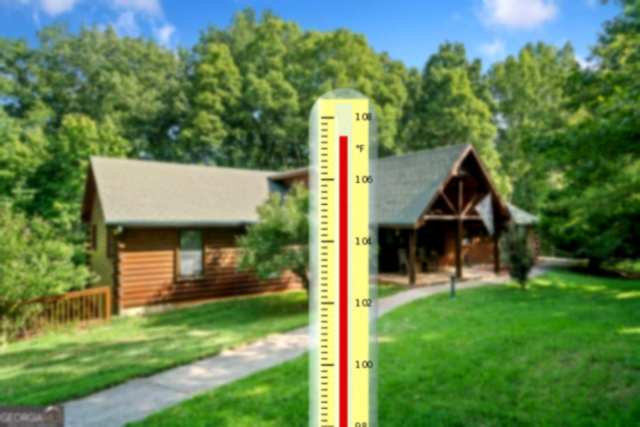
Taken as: 107.4 °F
